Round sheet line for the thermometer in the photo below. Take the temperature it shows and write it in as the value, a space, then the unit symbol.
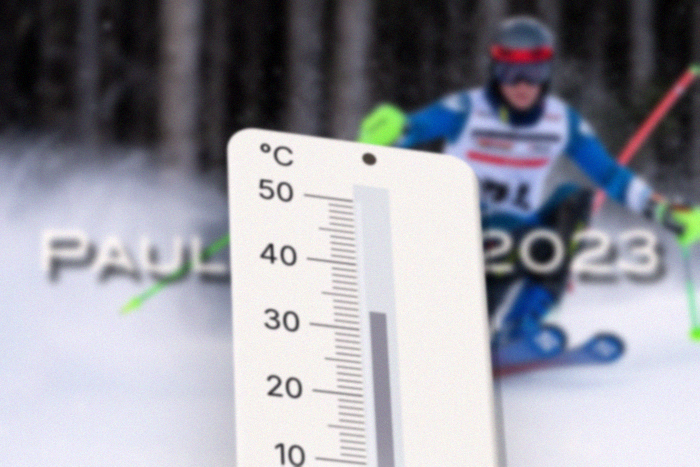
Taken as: 33 °C
